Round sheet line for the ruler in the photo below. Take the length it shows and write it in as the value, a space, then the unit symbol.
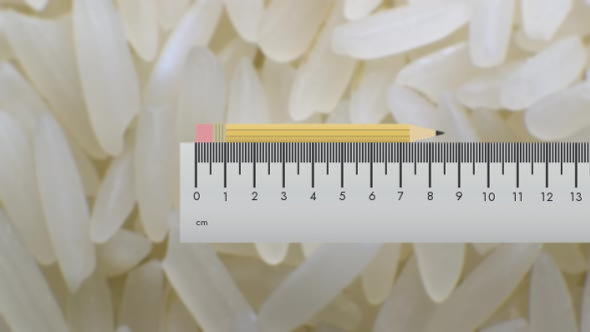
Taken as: 8.5 cm
